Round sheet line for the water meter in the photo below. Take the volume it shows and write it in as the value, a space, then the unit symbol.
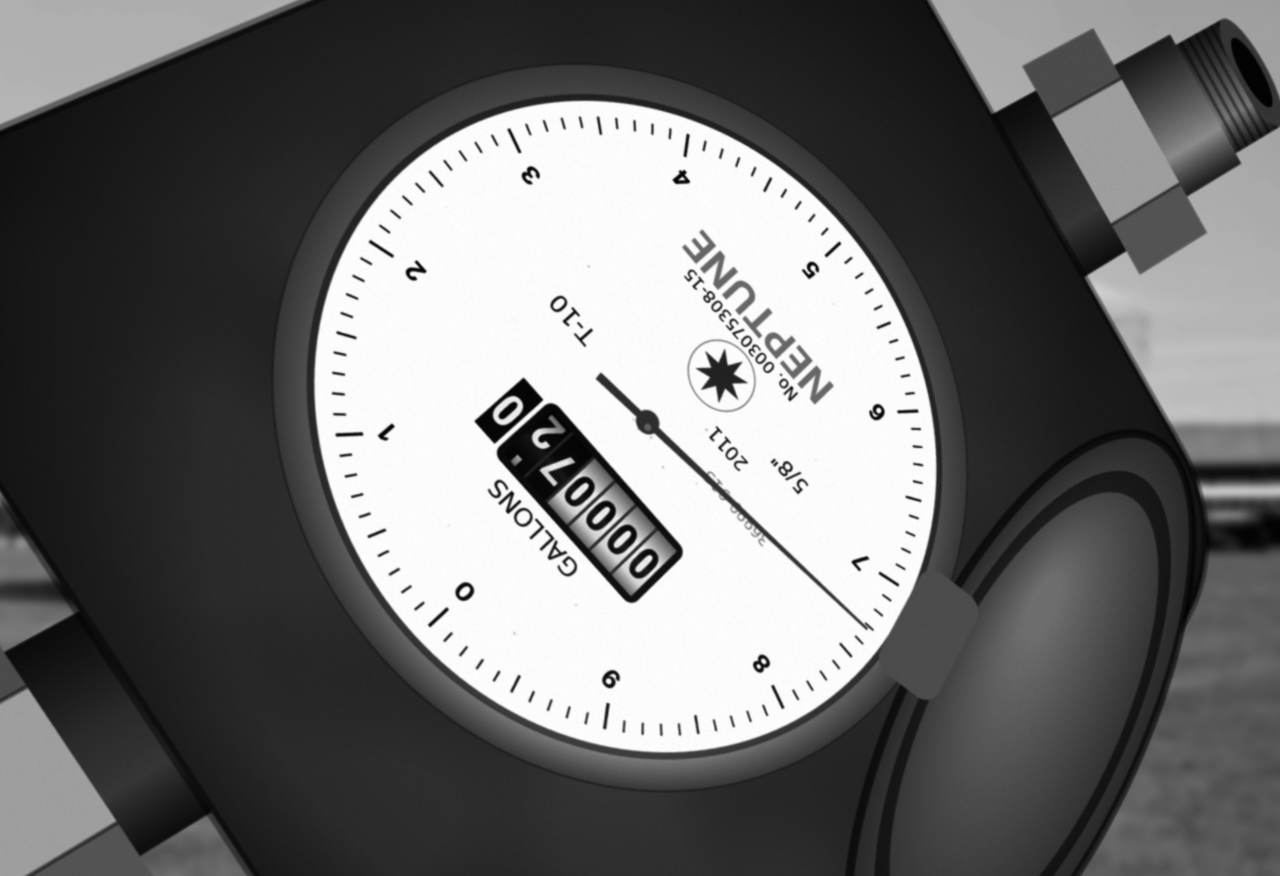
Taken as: 717.3 gal
